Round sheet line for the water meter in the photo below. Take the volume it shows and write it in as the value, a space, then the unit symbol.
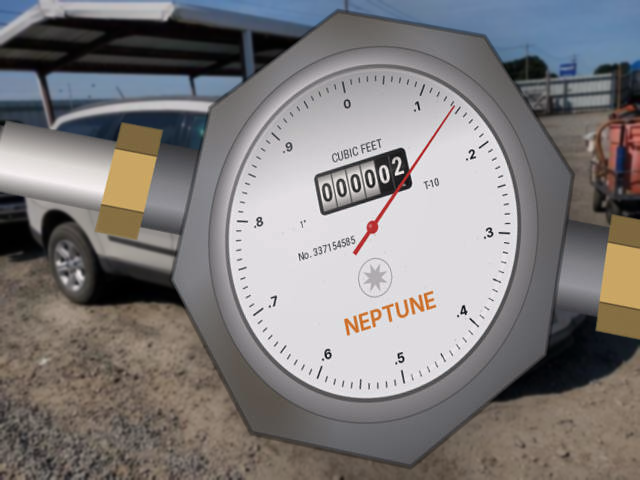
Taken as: 2.14 ft³
